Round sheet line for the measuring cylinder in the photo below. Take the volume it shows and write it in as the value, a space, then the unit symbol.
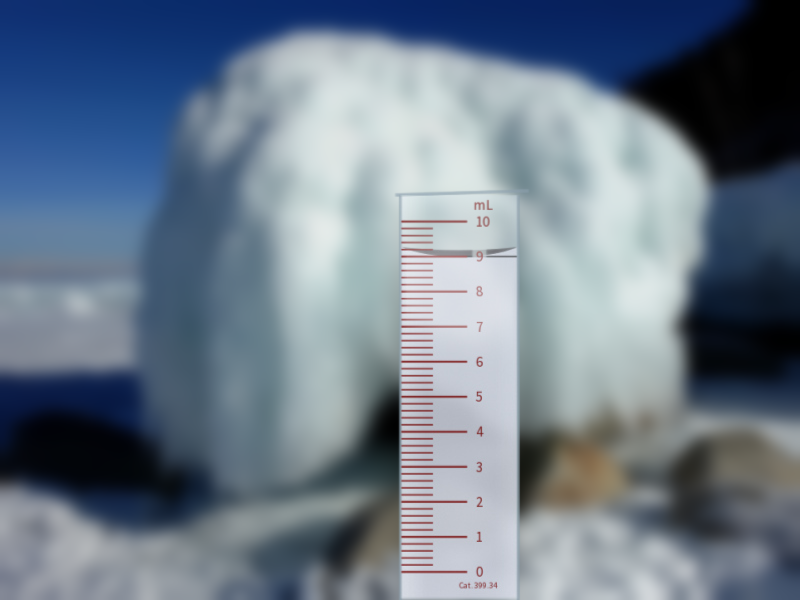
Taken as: 9 mL
